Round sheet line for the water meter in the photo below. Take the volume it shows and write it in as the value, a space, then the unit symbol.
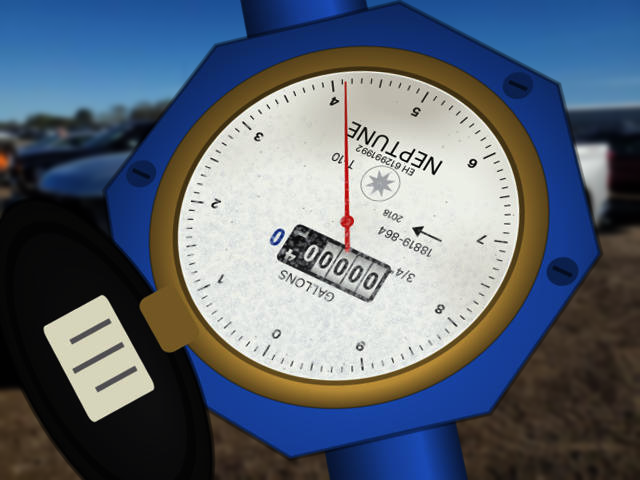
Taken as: 44.1 gal
